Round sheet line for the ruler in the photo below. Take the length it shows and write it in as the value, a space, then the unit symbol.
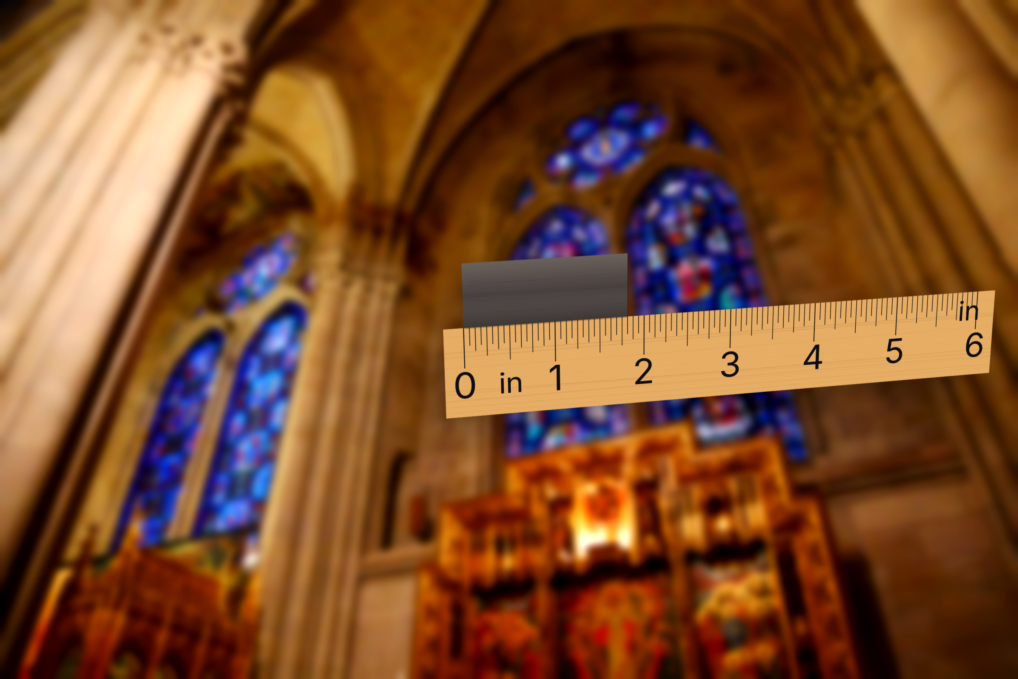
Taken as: 1.8125 in
